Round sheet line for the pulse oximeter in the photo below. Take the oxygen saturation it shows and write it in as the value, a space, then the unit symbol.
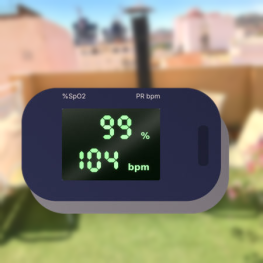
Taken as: 99 %
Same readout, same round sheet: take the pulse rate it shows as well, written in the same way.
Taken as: 104 bpm
